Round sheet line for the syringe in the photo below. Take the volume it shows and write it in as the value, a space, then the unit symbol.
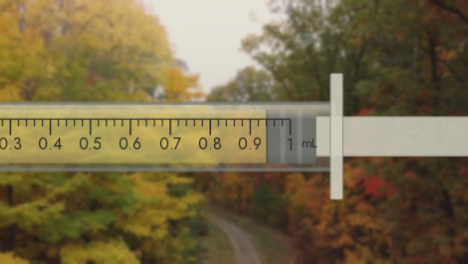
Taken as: 0.94 mL
